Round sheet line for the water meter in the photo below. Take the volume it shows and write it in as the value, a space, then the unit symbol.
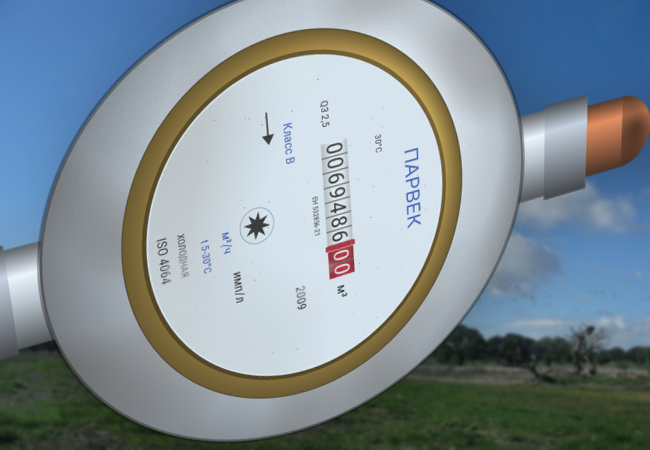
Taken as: 69486.00 m³
